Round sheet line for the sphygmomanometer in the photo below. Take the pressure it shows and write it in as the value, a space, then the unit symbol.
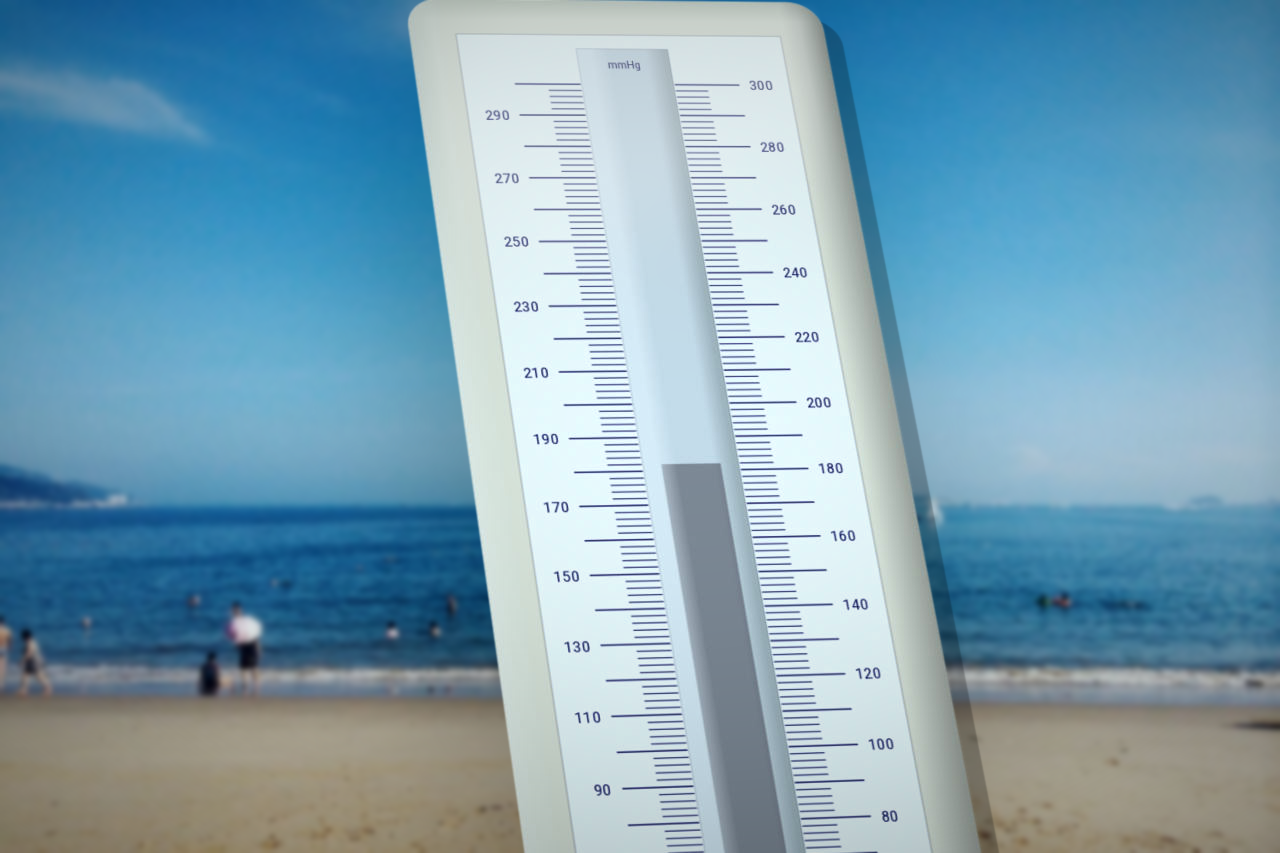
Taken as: 182 mmHg
